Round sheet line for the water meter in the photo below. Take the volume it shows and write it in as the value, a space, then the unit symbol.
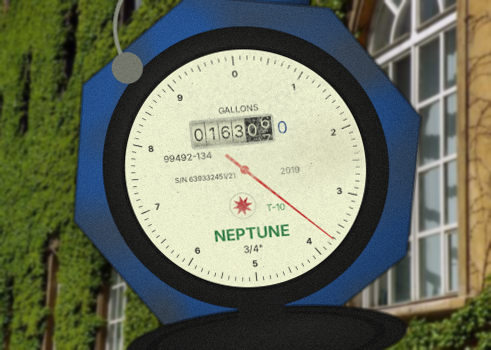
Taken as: 163063.7 gal
